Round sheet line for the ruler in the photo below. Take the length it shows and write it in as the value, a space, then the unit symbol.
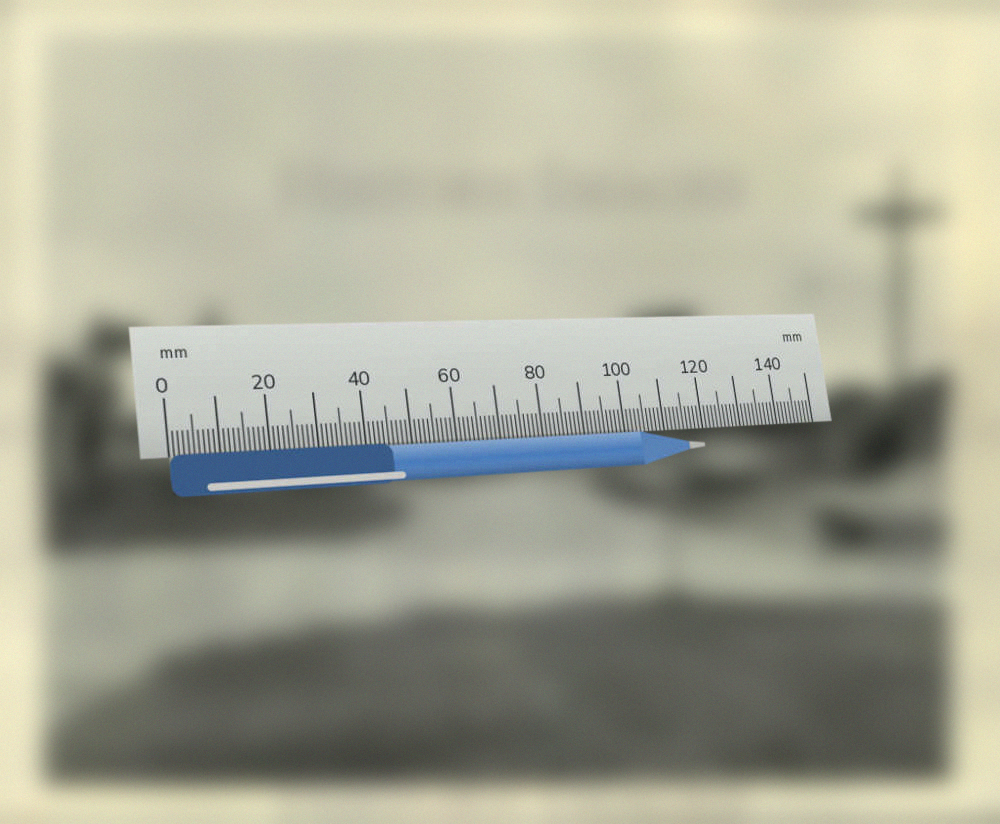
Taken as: 120 mm
